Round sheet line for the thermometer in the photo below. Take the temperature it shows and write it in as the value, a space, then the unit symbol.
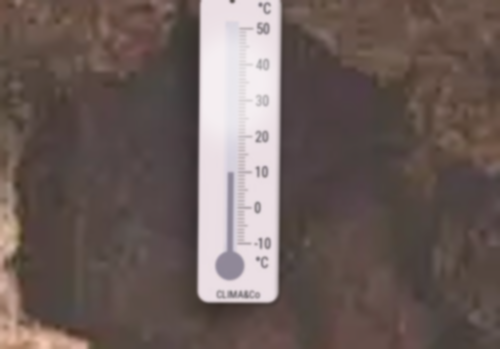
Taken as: 10 °C
